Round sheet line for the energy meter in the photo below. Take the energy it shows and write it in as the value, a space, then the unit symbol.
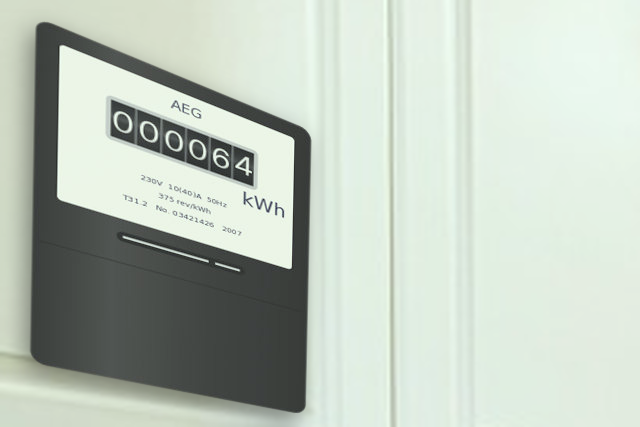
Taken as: 64 kWh
